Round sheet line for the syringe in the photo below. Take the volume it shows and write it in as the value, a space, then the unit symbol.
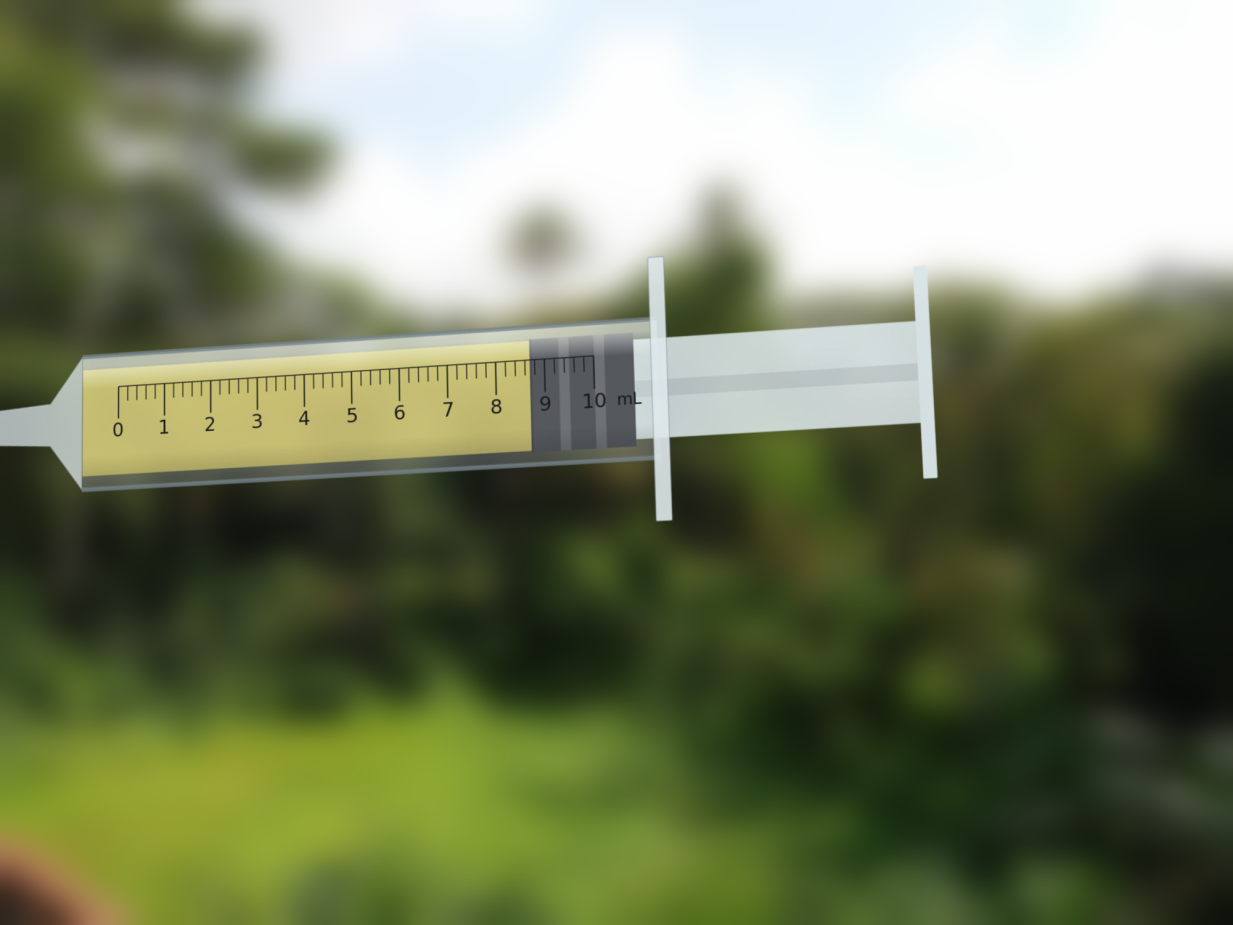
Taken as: 8.7 mL
